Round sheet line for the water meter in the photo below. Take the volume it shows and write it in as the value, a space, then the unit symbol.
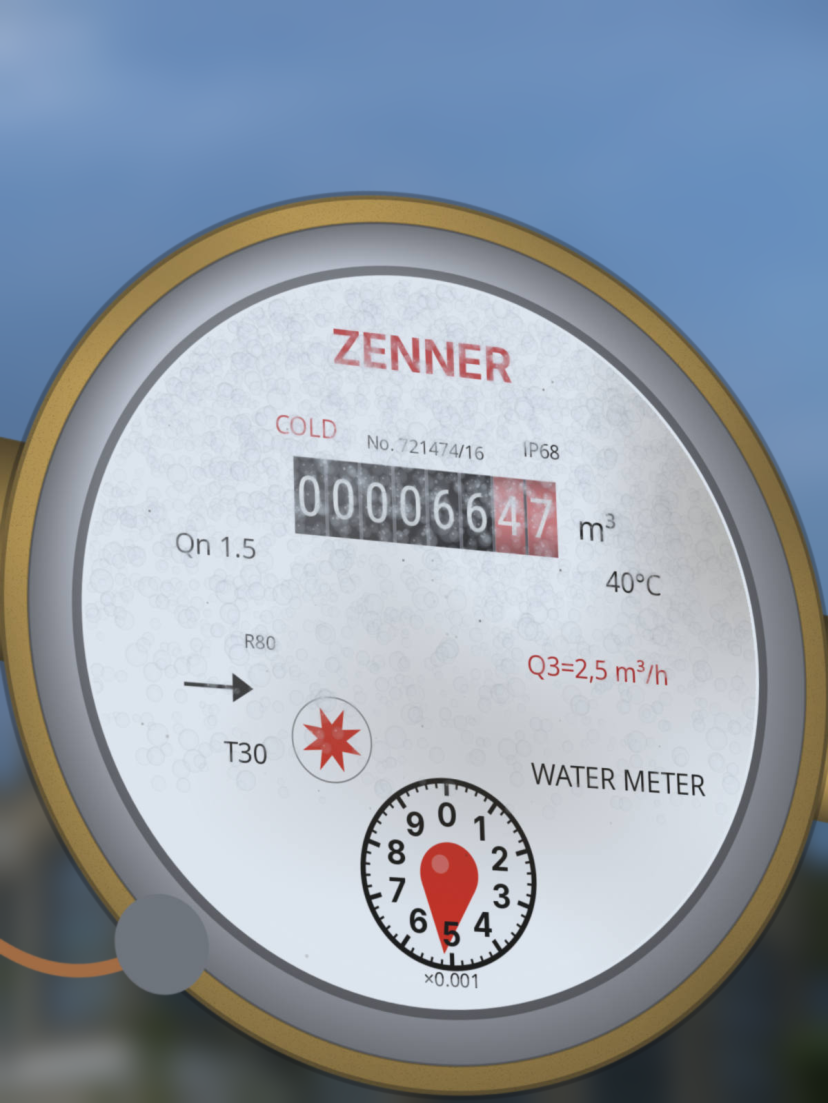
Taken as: 66.475 m³
